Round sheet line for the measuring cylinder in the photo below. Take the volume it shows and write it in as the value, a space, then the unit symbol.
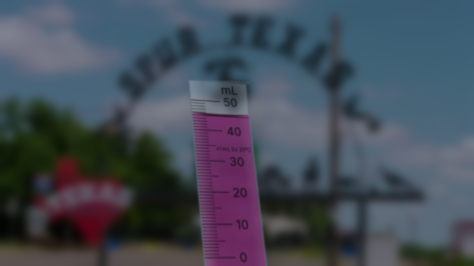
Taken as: 45 mL
